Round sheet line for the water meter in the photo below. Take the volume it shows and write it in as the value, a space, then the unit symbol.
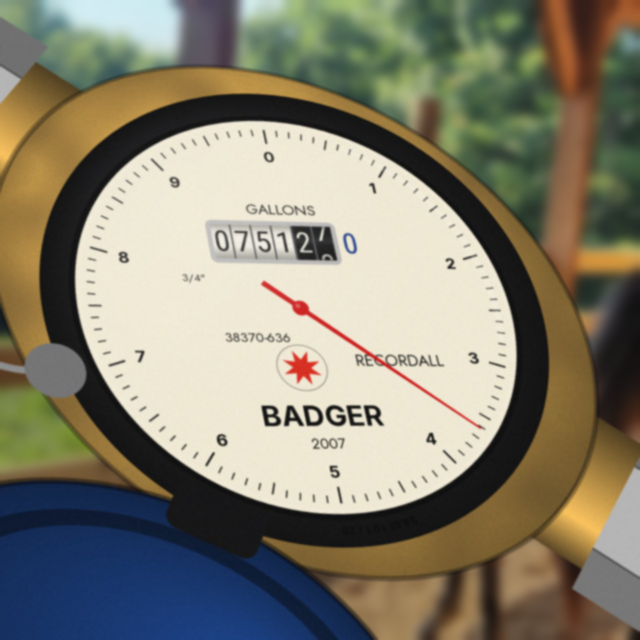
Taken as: 751273.6 gal
